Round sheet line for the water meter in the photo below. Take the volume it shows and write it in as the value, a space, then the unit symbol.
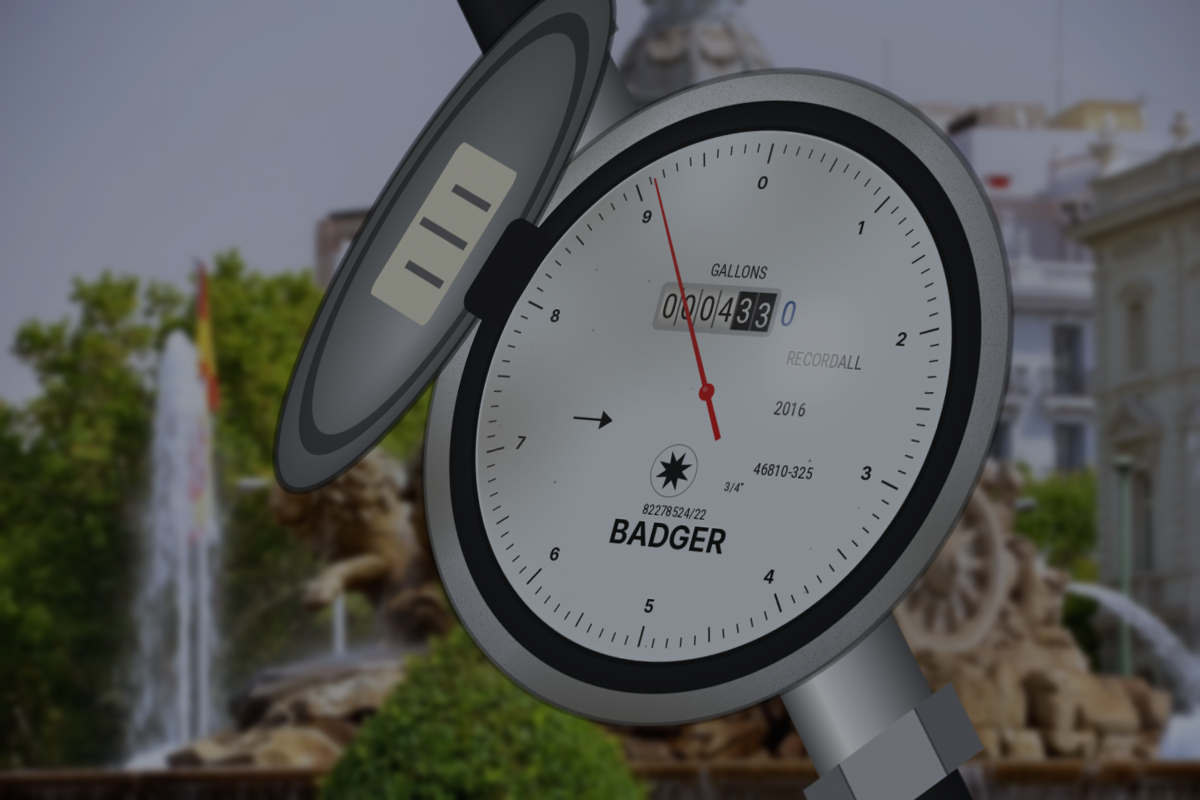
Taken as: 4329.1 gal
